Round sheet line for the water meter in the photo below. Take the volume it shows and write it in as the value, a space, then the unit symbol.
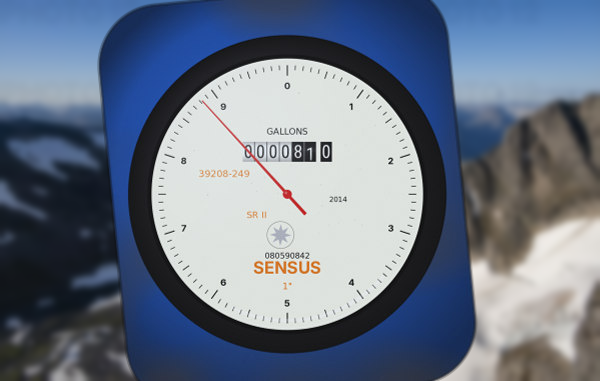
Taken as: 808.8 gal
